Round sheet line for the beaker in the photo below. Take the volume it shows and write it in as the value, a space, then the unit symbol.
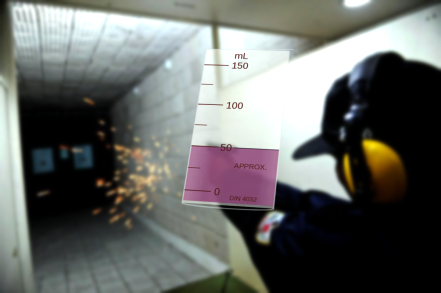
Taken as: 50 mL
